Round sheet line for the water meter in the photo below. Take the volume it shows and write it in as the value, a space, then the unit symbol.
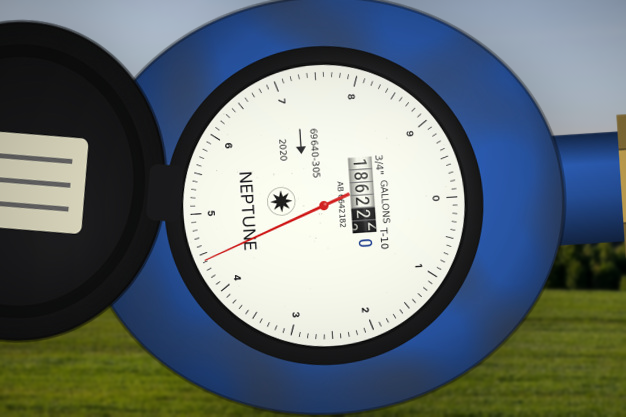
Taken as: 1862224.4 gal
